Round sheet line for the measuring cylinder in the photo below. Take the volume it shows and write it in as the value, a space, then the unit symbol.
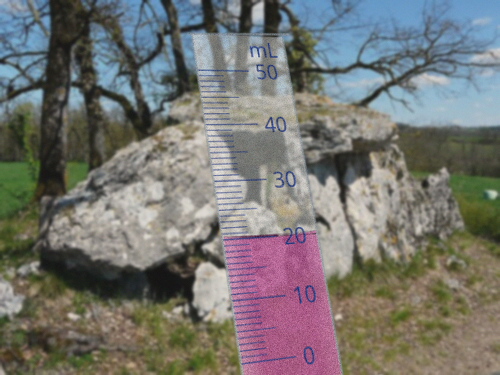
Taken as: 20 mL
